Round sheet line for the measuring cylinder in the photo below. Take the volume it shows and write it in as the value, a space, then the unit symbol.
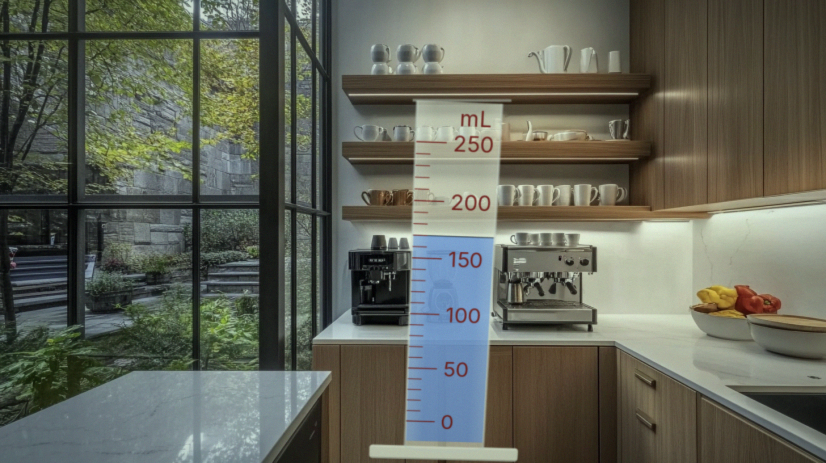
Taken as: 170 mL
